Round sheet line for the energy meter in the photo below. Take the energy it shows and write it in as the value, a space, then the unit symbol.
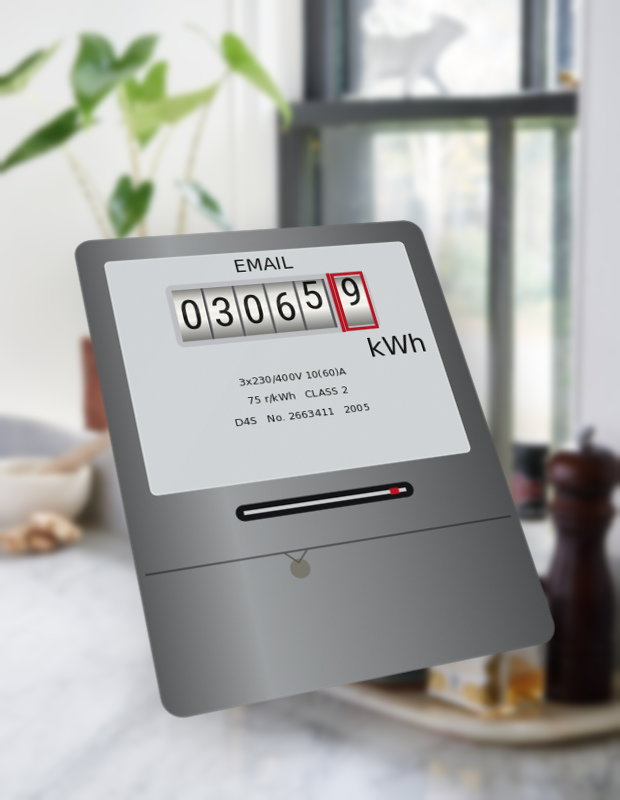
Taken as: 3065.9 kWh
